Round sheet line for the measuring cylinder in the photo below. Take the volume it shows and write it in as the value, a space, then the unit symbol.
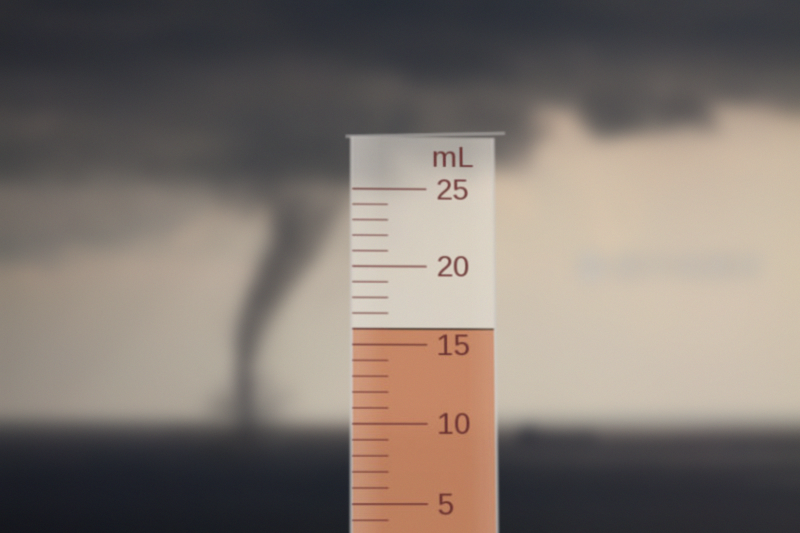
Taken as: 16 mL
